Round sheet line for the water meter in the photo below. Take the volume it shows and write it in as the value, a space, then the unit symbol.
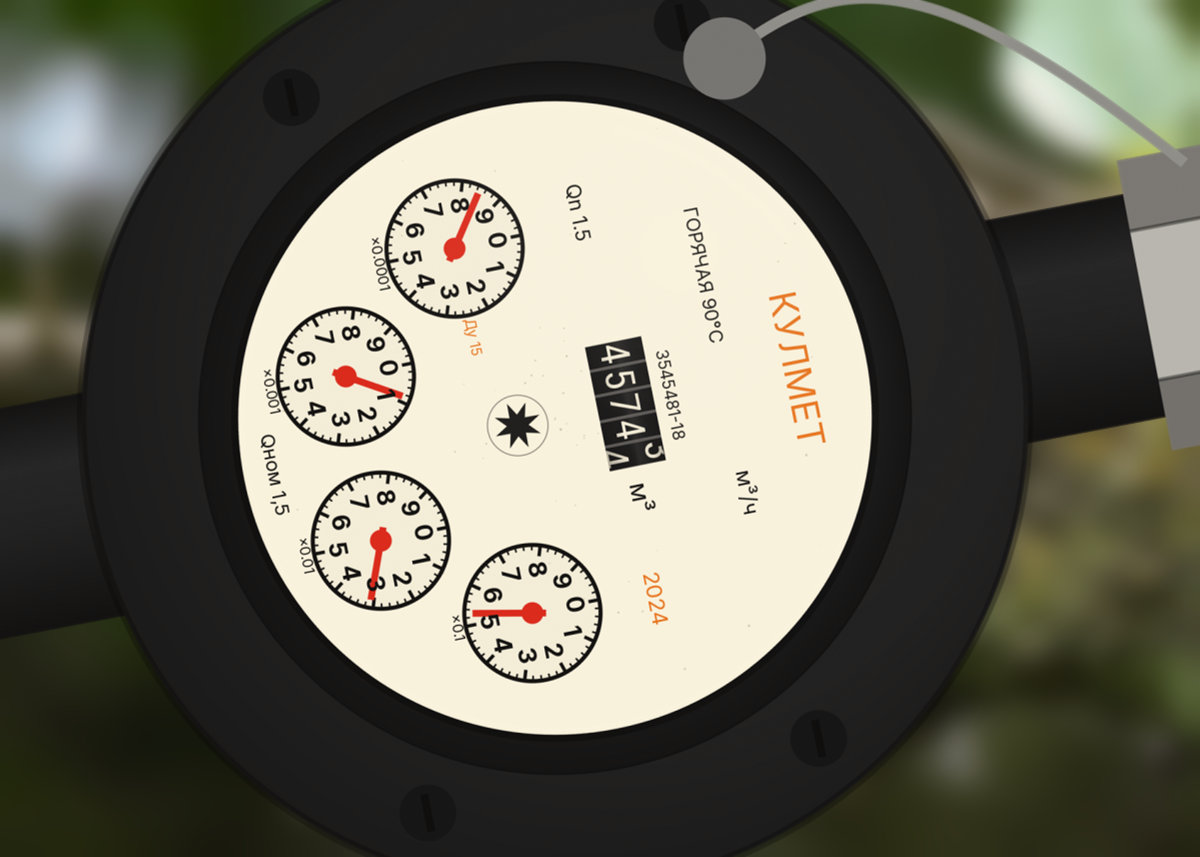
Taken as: 45743.5308 m³
